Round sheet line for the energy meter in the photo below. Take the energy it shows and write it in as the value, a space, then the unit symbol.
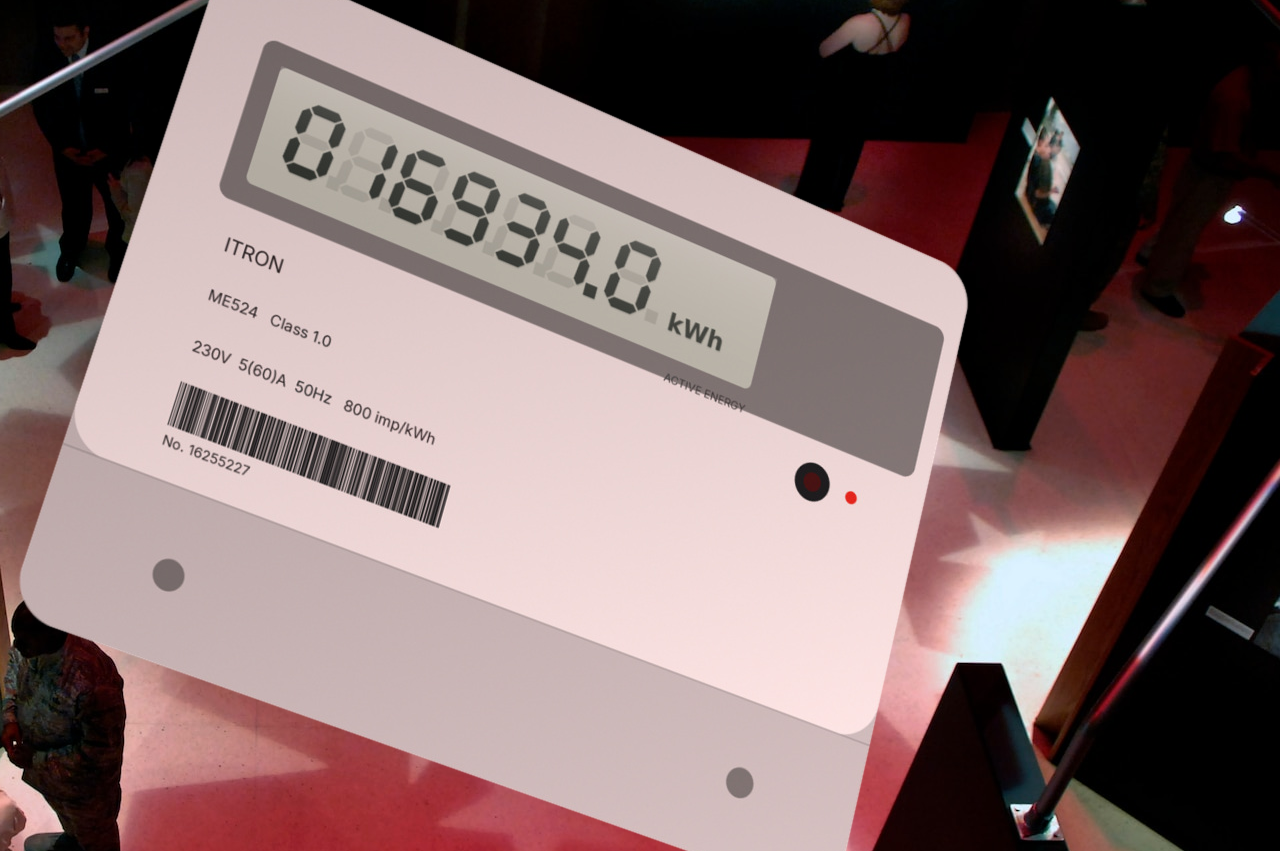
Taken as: 16934.0 kWh
